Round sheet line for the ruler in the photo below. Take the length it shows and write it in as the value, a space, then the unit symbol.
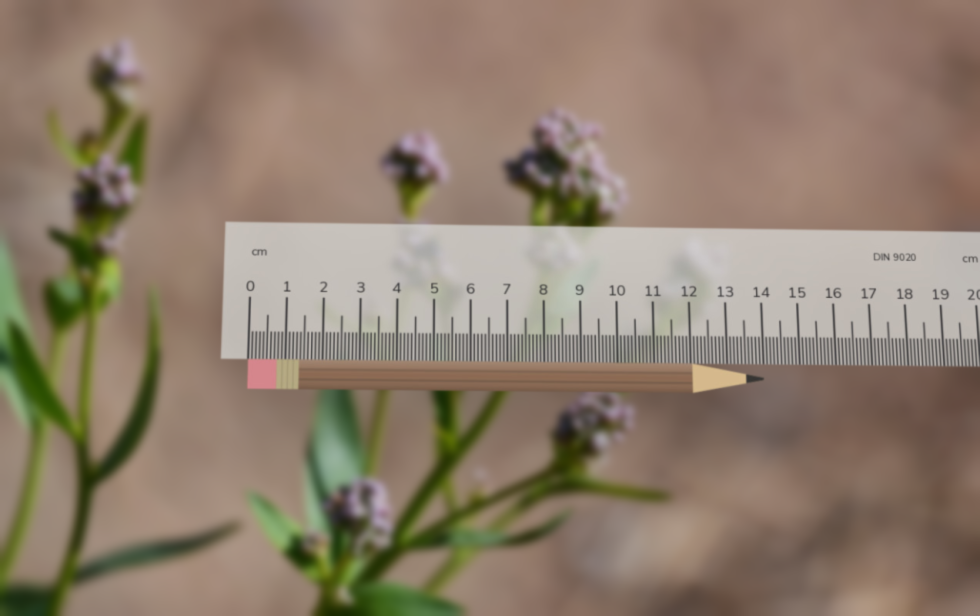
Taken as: 14 cm
